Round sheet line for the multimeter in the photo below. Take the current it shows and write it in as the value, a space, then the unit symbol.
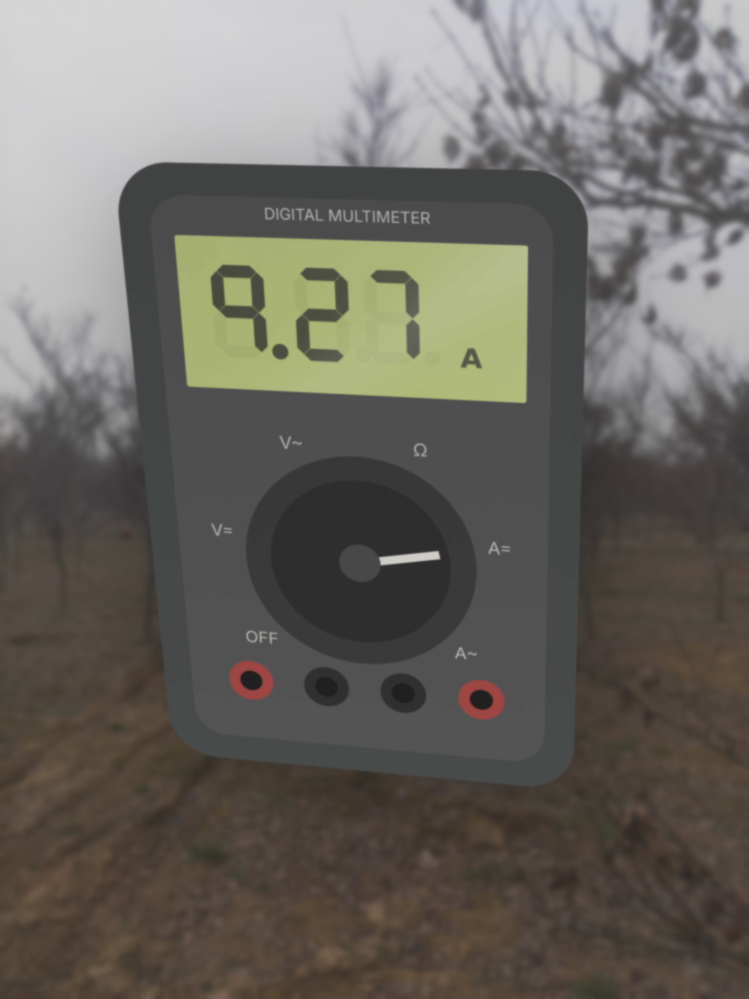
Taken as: 9.27 A
